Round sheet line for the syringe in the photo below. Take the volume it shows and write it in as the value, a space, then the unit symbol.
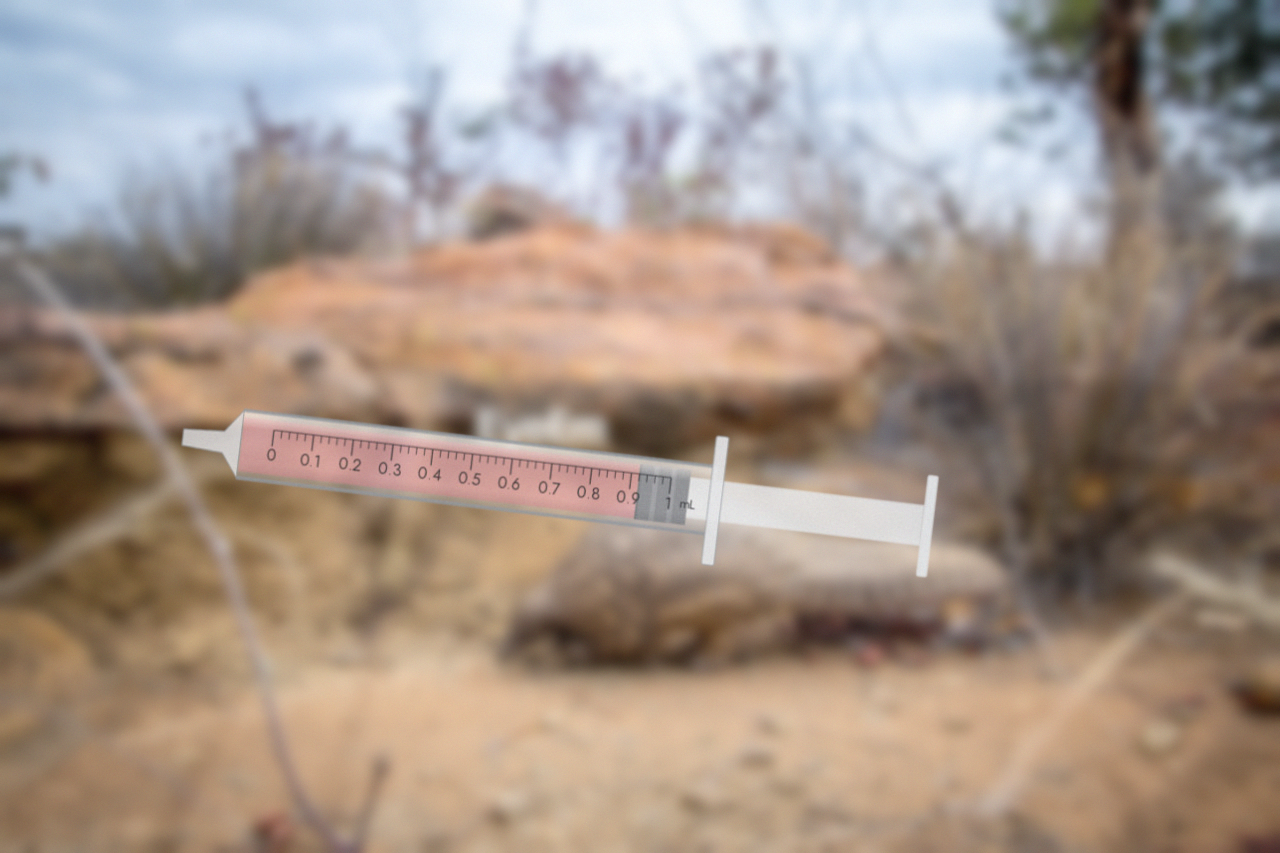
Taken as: 0.92 mL
